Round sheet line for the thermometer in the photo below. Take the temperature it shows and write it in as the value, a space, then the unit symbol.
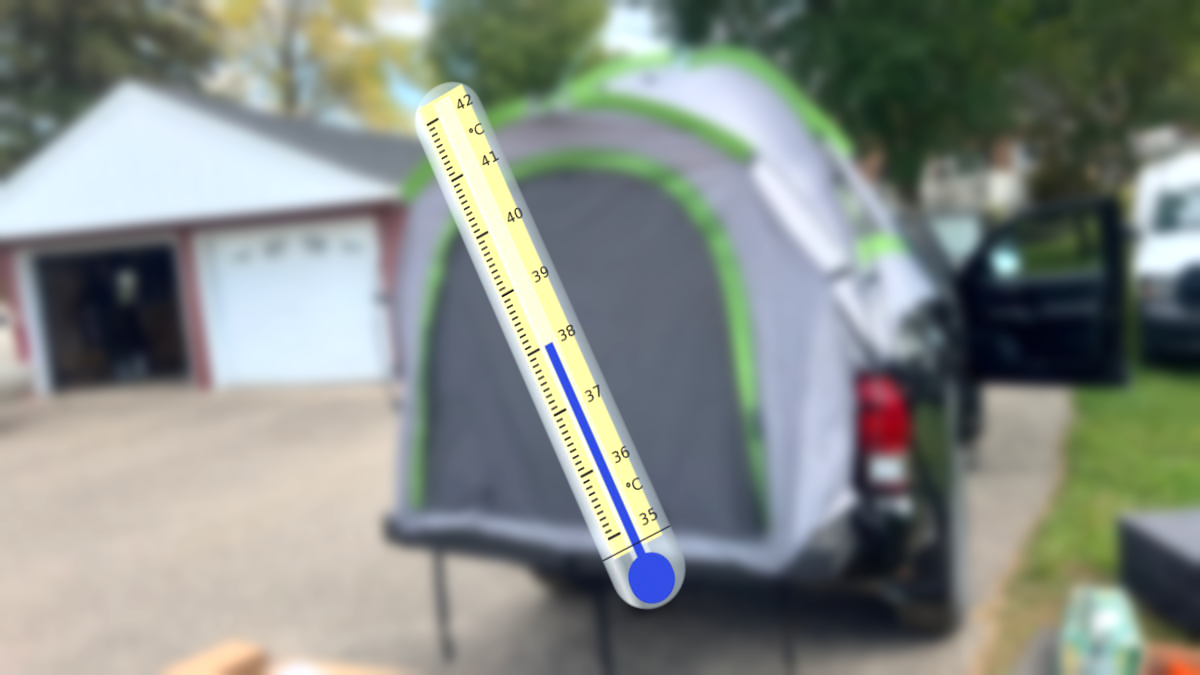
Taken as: 38 °C
